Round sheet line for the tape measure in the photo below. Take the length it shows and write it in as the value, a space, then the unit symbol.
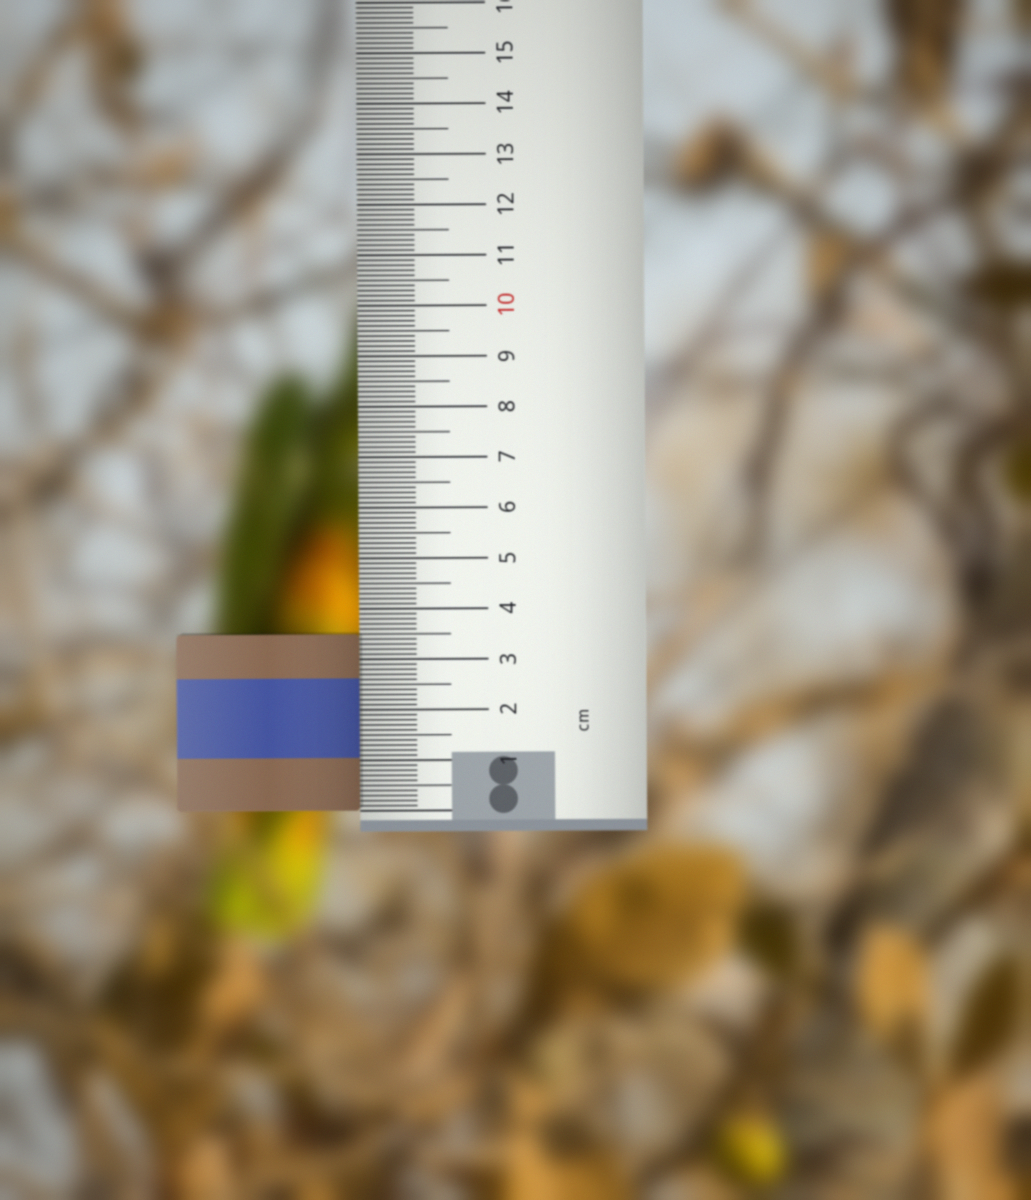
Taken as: 3.5 cm
